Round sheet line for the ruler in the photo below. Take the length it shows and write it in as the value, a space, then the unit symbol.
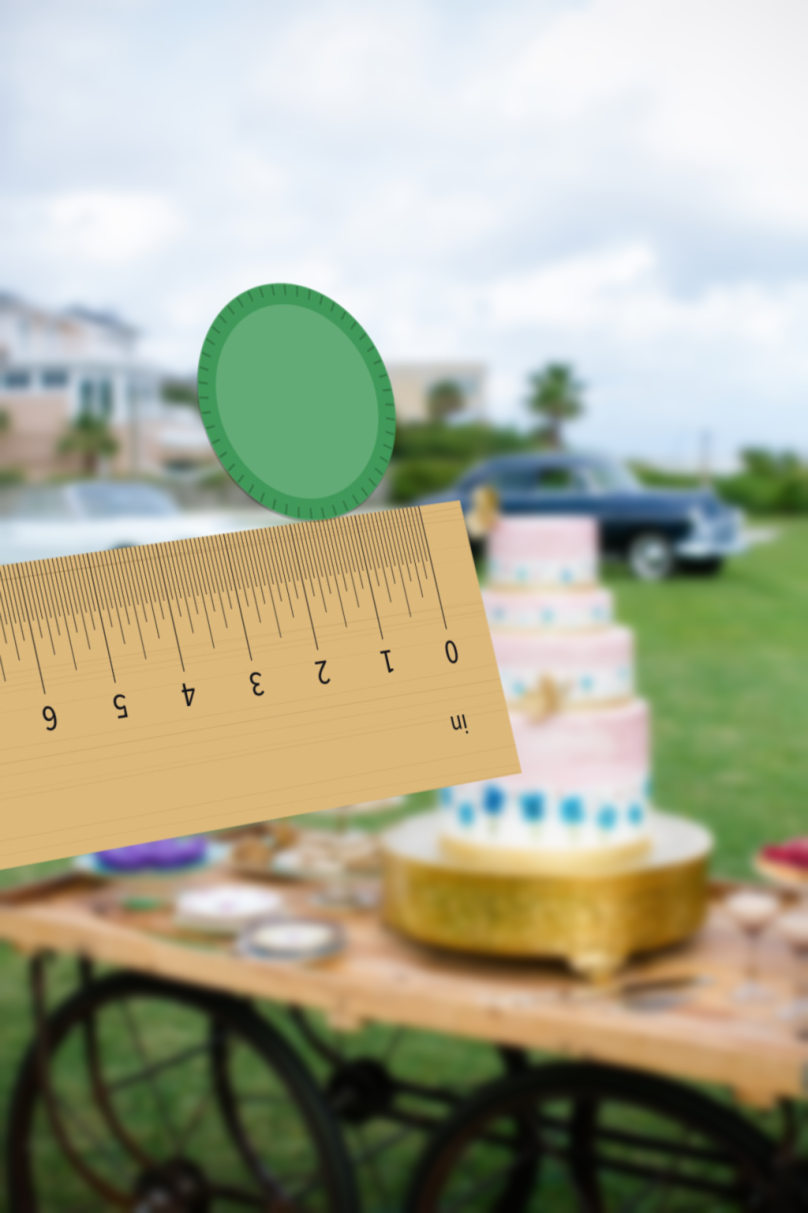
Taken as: 2.9375 in
